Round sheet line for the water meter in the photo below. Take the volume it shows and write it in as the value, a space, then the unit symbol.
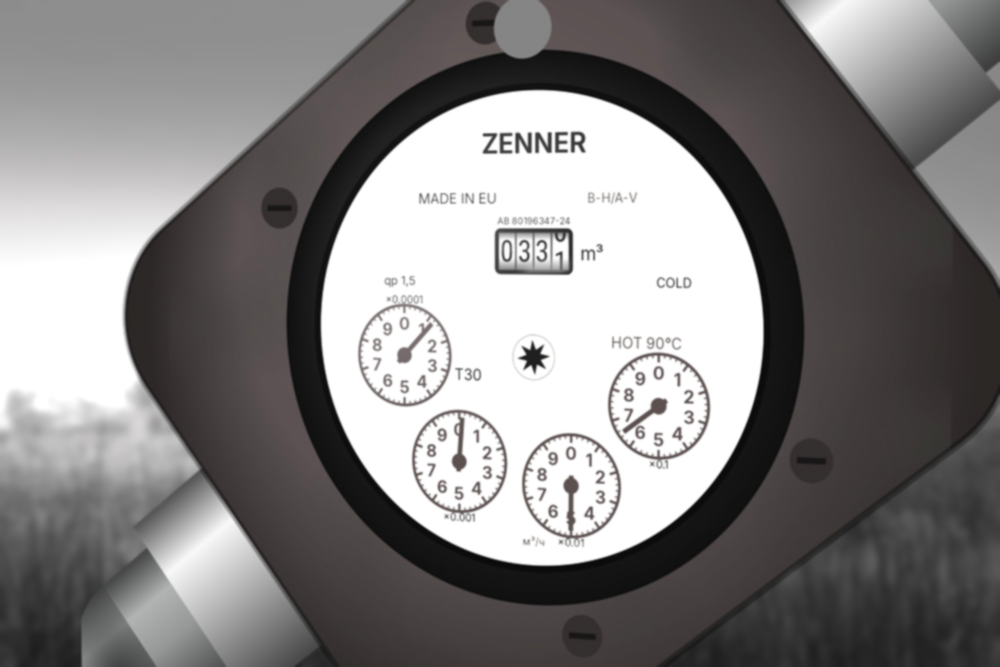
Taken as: 330.6501 m³
